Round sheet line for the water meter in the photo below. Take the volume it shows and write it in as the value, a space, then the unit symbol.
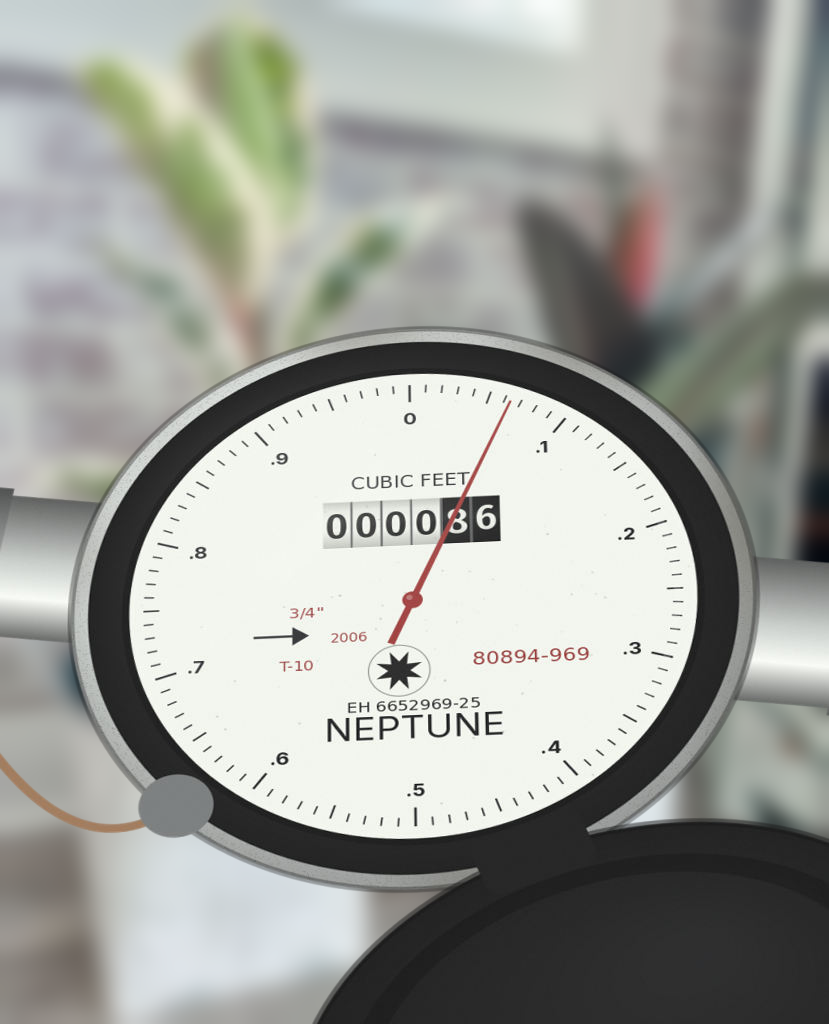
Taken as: 86.06 ft³
